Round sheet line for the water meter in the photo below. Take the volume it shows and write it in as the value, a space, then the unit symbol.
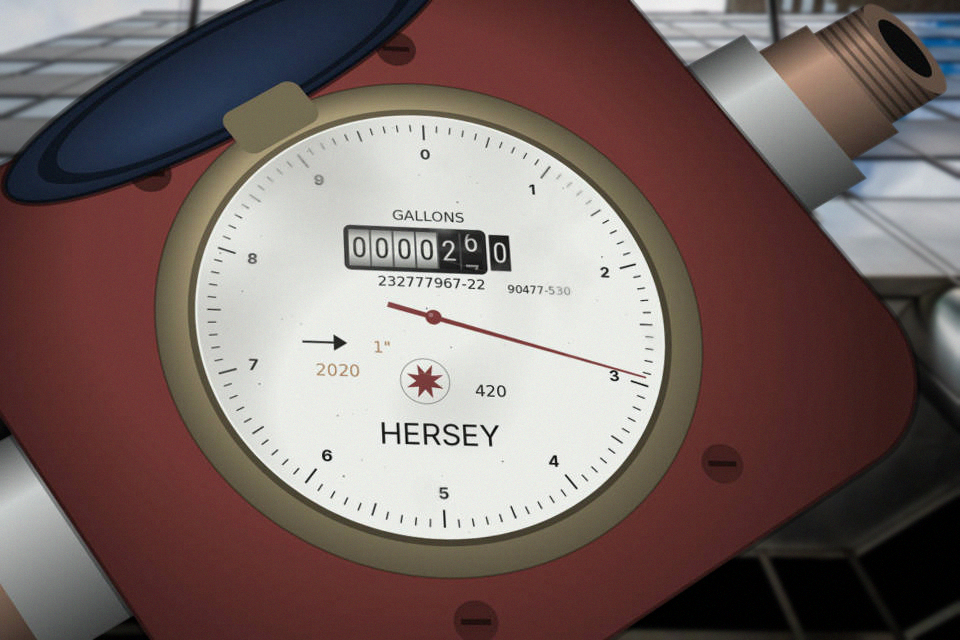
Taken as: 262.9 gal
